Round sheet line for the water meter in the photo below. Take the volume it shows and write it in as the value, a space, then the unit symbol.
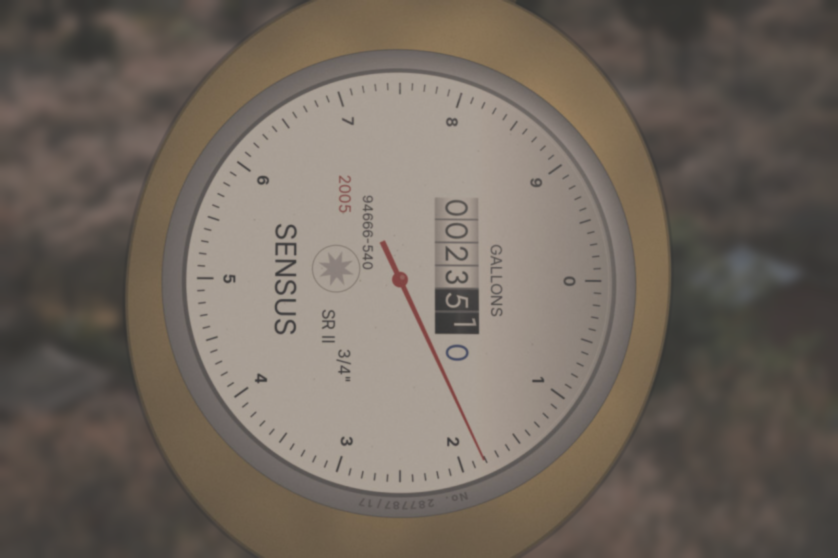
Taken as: 23511.8 gal
